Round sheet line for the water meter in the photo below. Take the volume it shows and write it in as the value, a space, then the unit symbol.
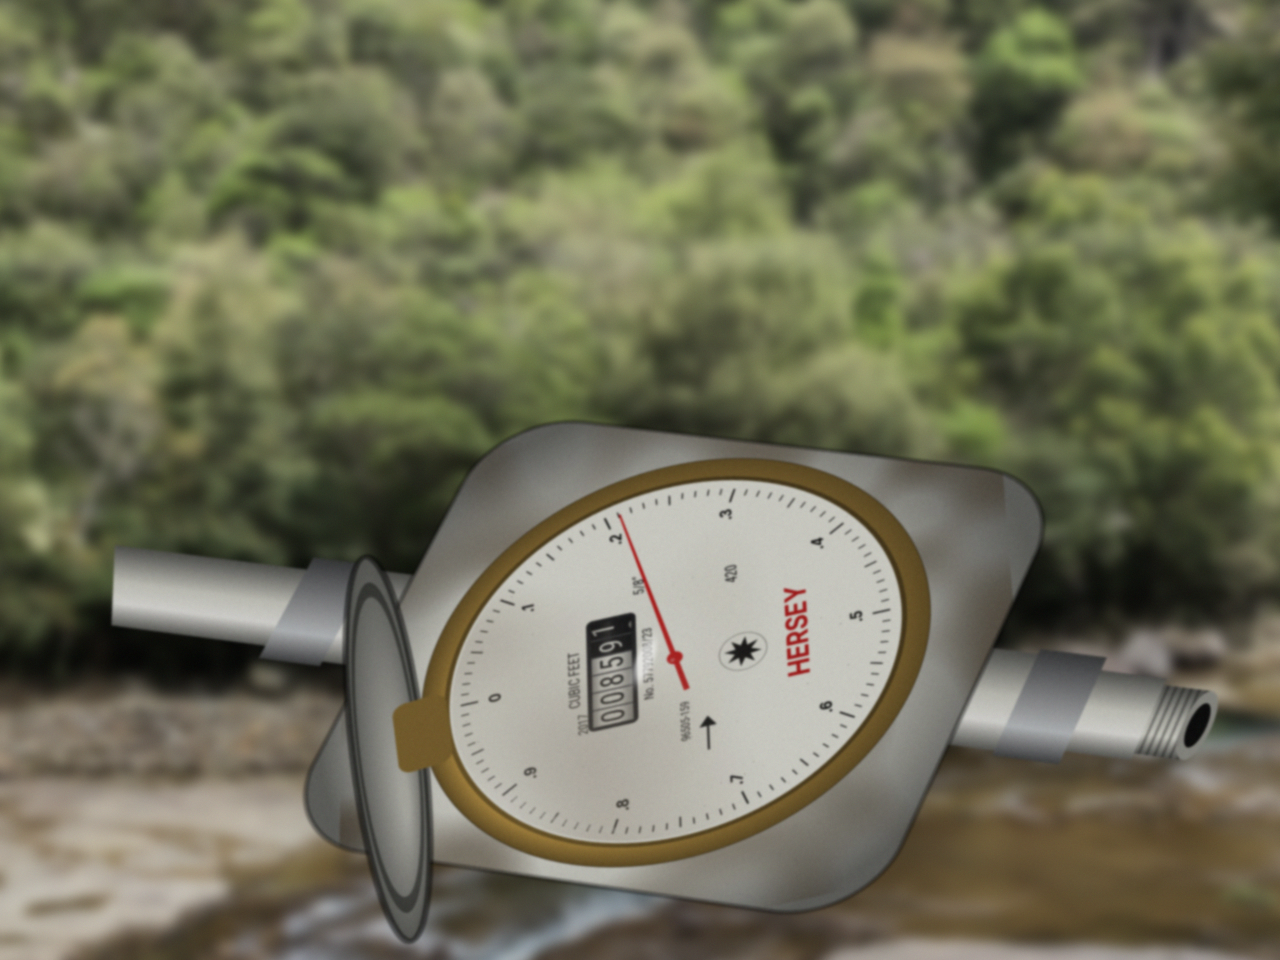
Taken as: 8591.21 ft³
